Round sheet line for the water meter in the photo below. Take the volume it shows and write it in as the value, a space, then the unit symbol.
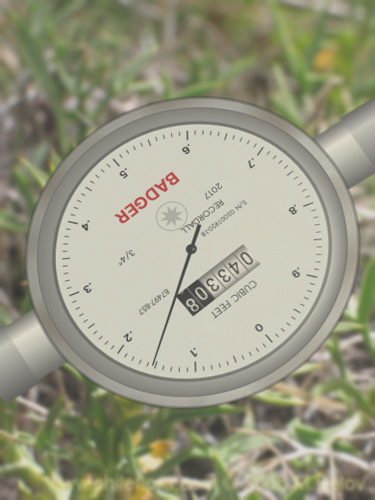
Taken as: 43308.15 ft³
